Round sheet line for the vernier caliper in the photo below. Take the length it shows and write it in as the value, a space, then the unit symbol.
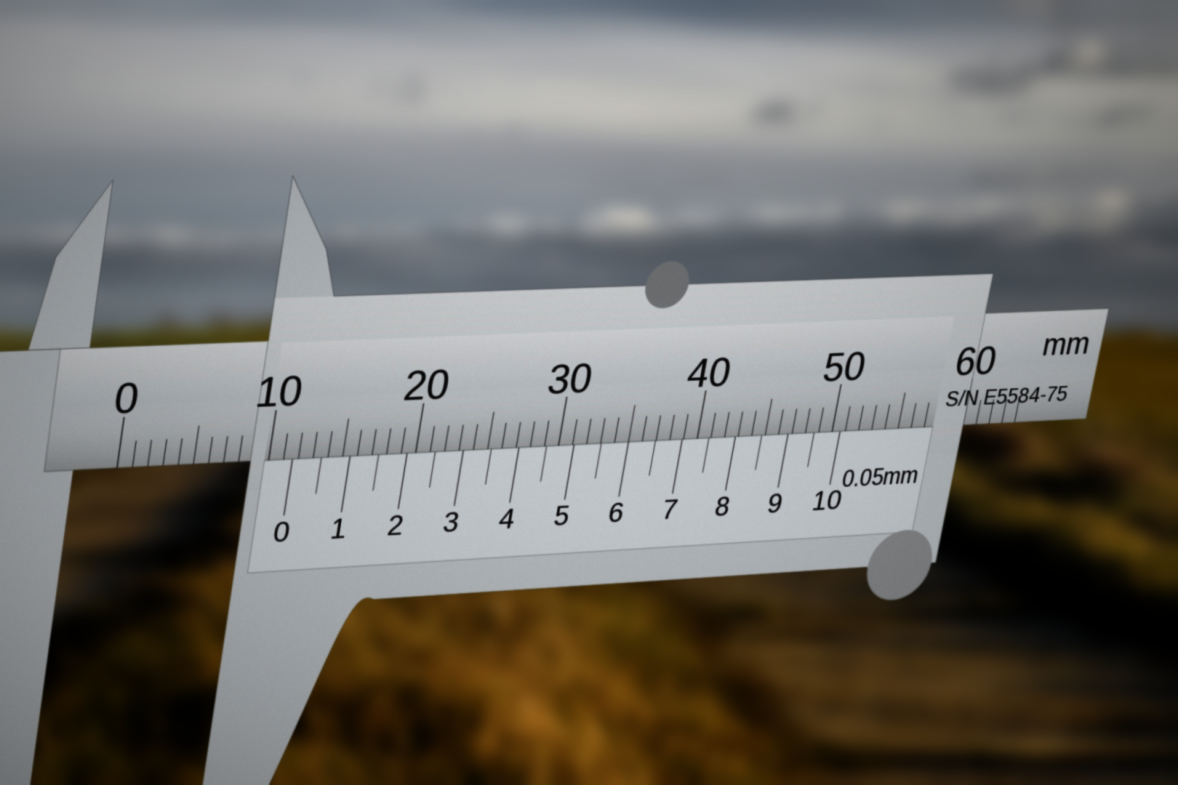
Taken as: 11.6 mm
